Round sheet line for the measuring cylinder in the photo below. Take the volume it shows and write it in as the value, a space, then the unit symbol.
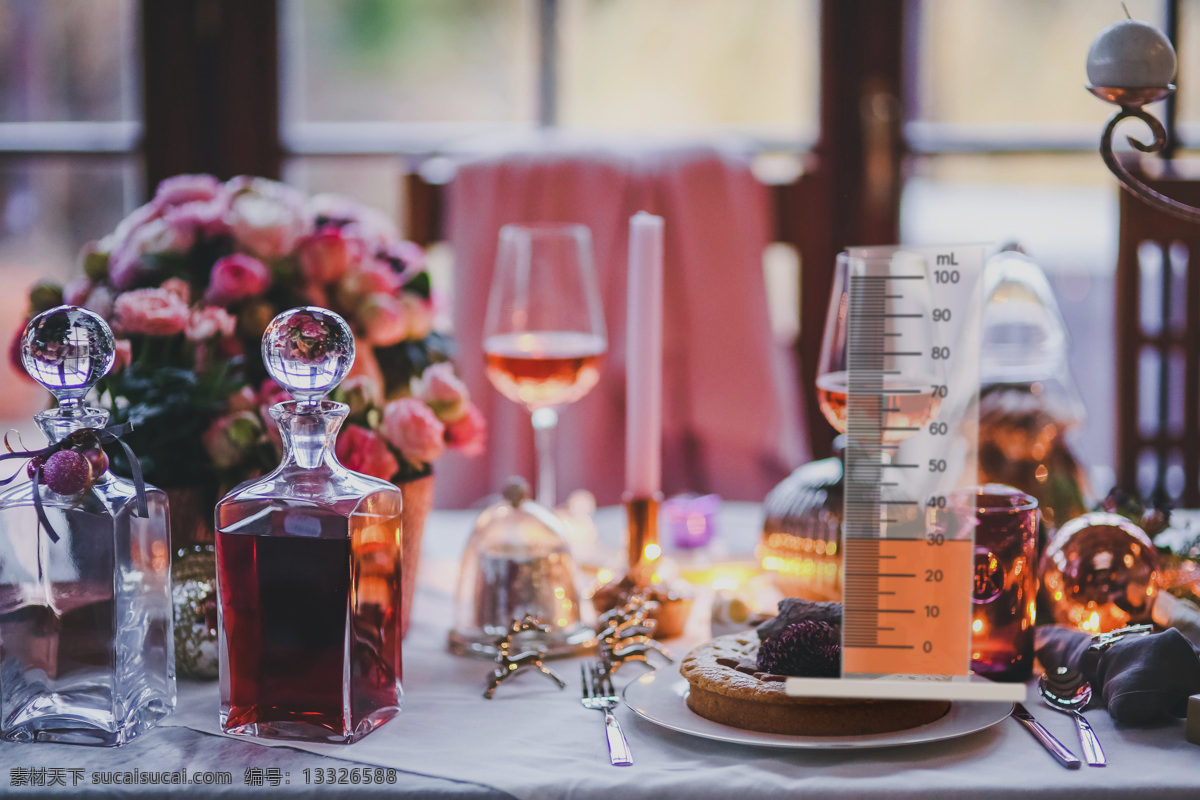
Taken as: 30 mL
